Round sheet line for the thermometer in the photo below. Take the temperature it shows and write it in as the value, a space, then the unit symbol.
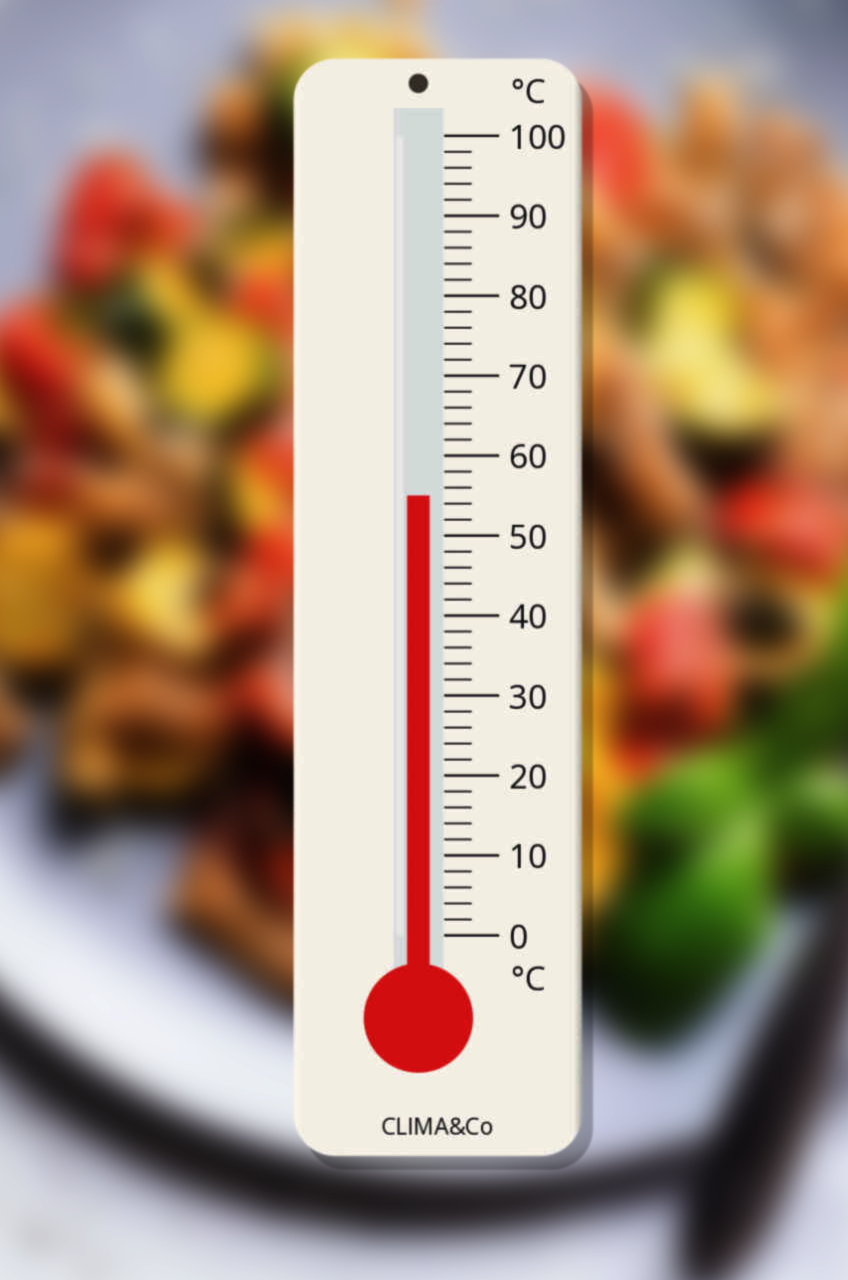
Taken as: 55 °C
